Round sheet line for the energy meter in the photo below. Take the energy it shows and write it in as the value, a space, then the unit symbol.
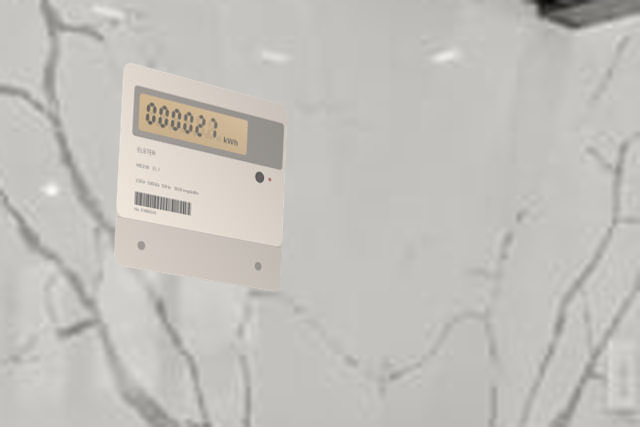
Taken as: 27 kWh
